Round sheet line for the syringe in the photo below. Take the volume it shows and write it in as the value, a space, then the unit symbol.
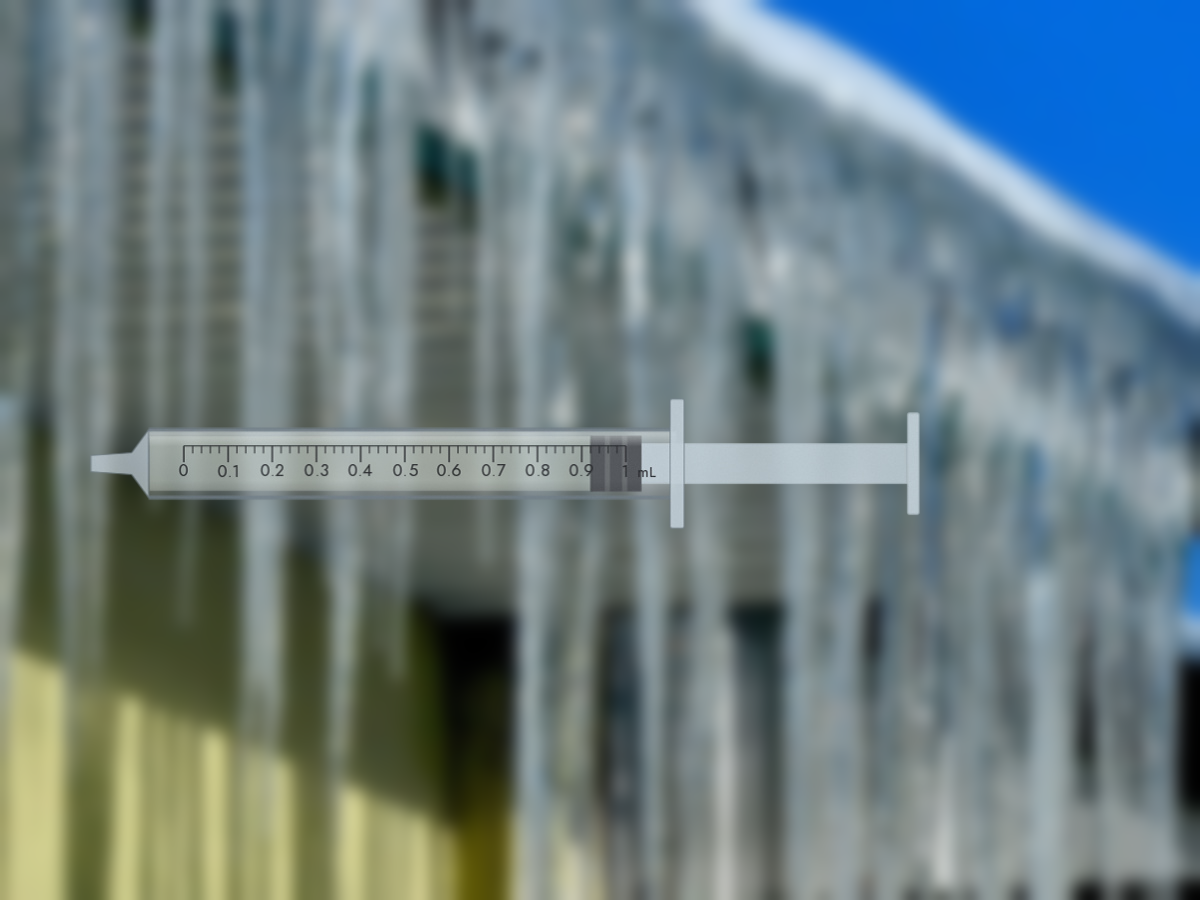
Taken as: 0.92 mL
